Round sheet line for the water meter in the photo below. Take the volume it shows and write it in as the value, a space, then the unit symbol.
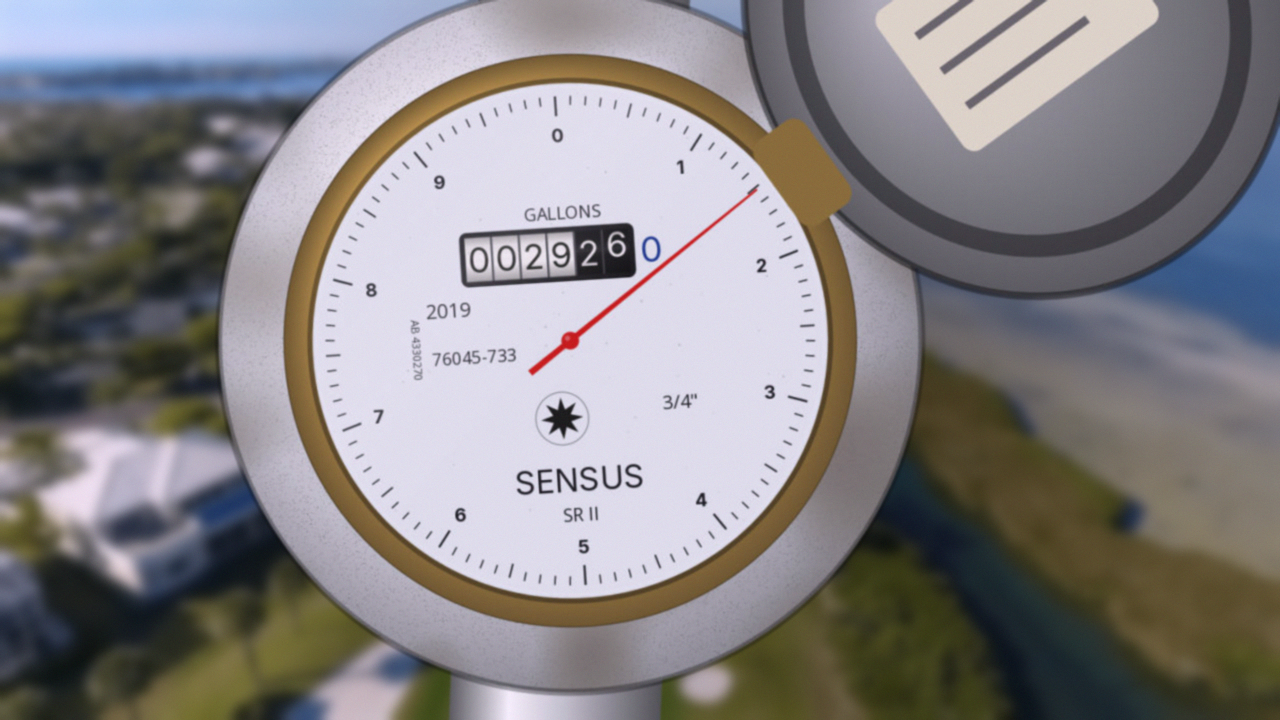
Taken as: 29261.5 gal
